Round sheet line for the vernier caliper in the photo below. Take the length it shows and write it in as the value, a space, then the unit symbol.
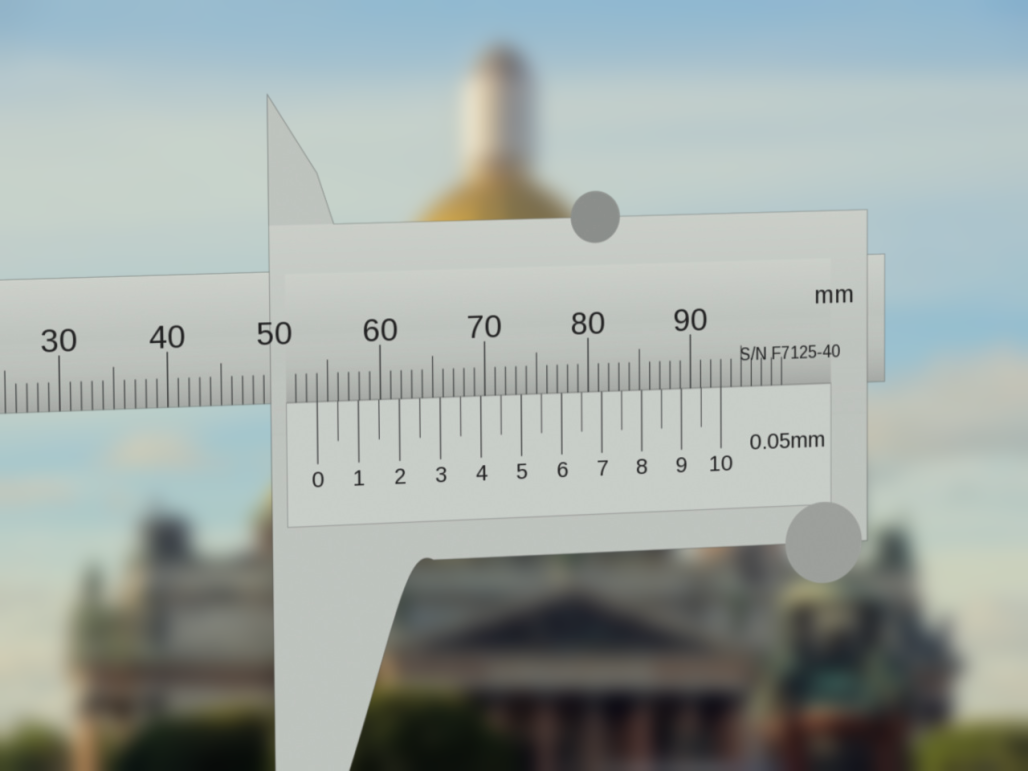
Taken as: 54.0 mm
